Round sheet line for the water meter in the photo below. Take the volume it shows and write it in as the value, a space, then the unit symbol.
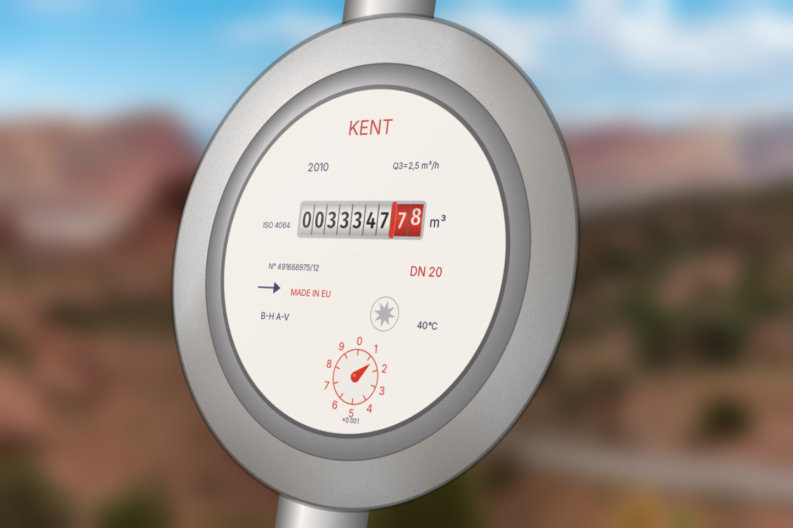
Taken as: 33347.781 m³
